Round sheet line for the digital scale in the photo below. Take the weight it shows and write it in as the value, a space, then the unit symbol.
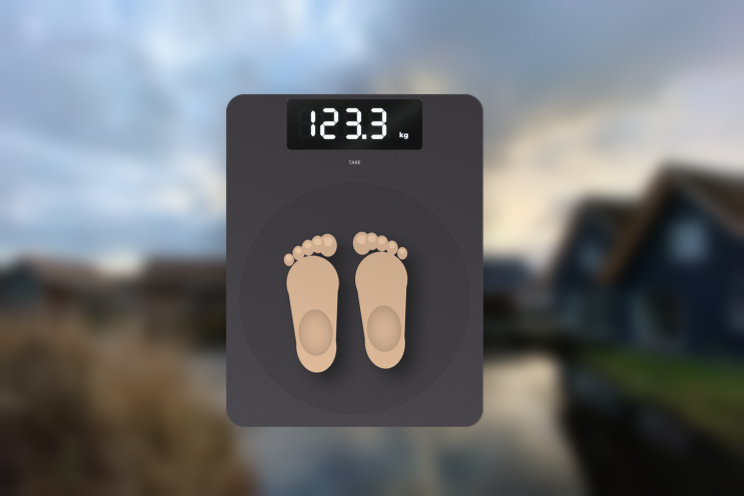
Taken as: 123.3 kg
